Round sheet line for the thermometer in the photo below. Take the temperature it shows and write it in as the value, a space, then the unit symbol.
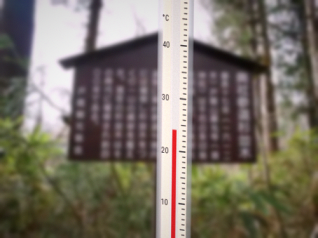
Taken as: 24 °C
